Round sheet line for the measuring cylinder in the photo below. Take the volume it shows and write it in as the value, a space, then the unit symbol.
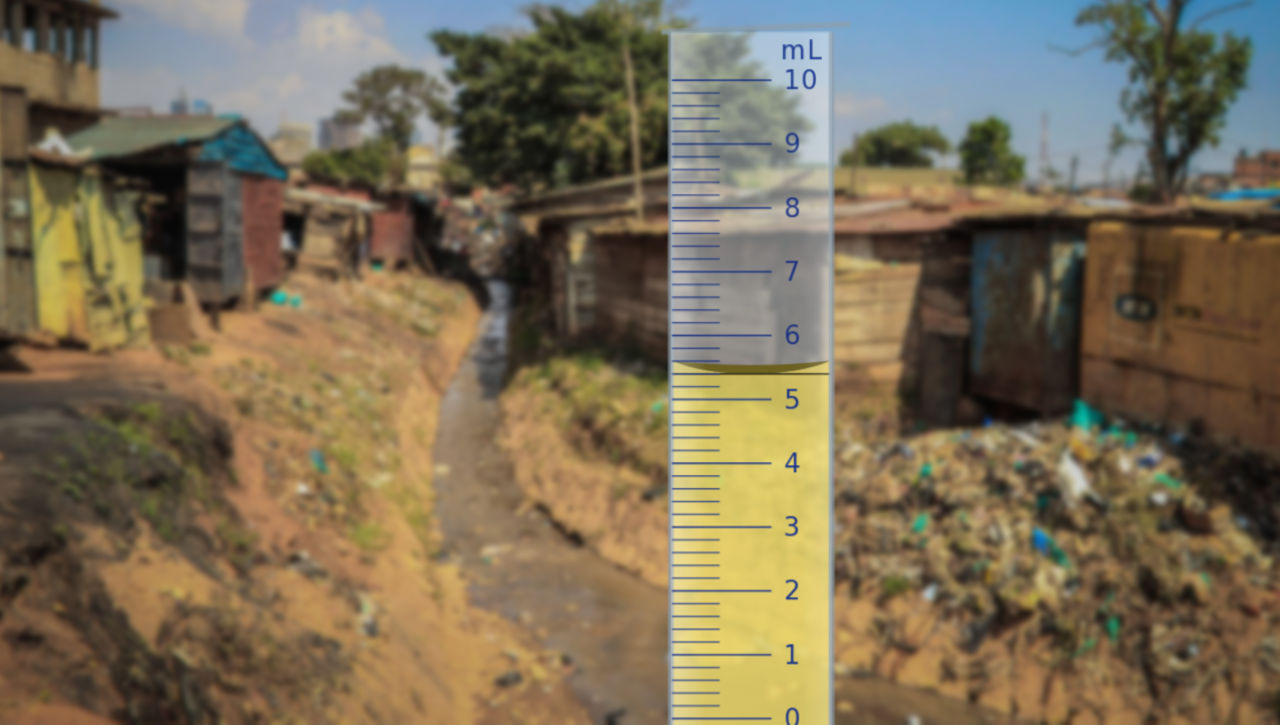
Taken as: 5.4 mL
